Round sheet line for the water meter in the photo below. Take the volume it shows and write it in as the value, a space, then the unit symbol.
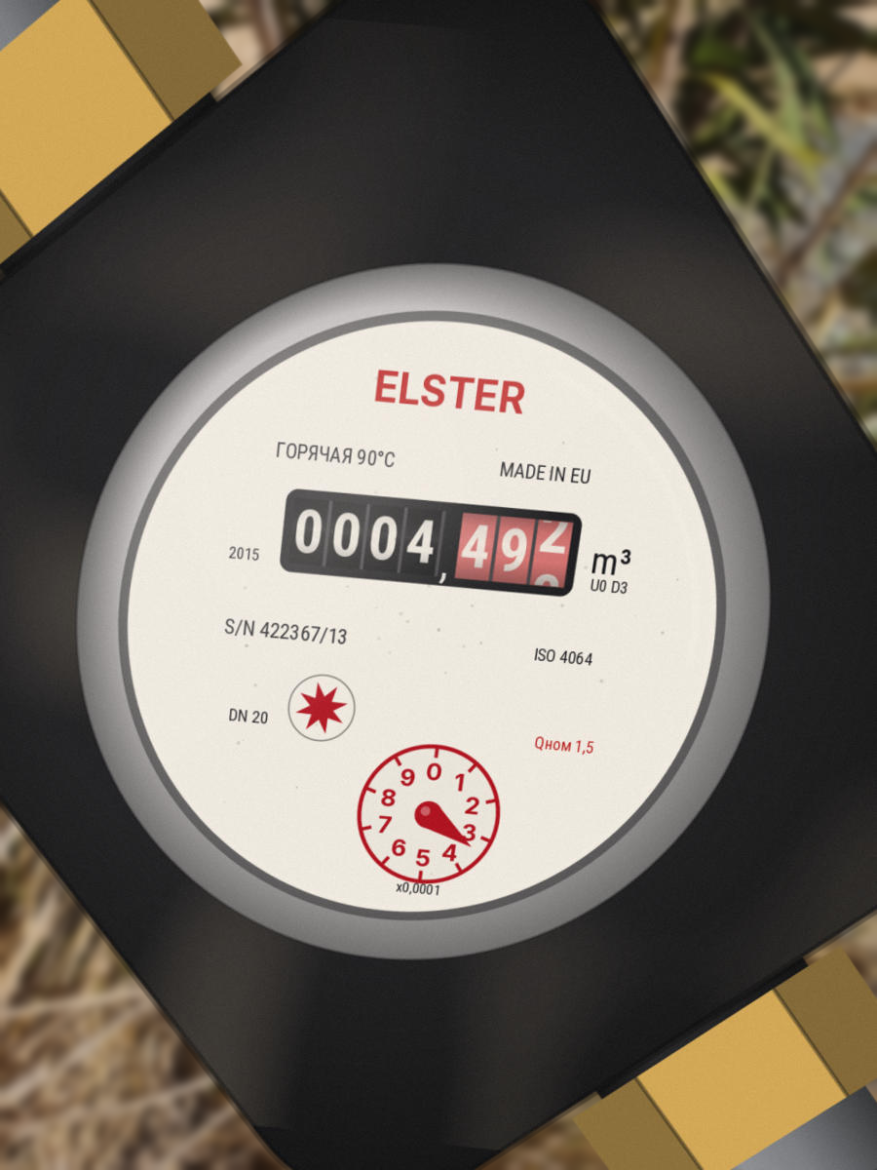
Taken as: 4.4923 m³
